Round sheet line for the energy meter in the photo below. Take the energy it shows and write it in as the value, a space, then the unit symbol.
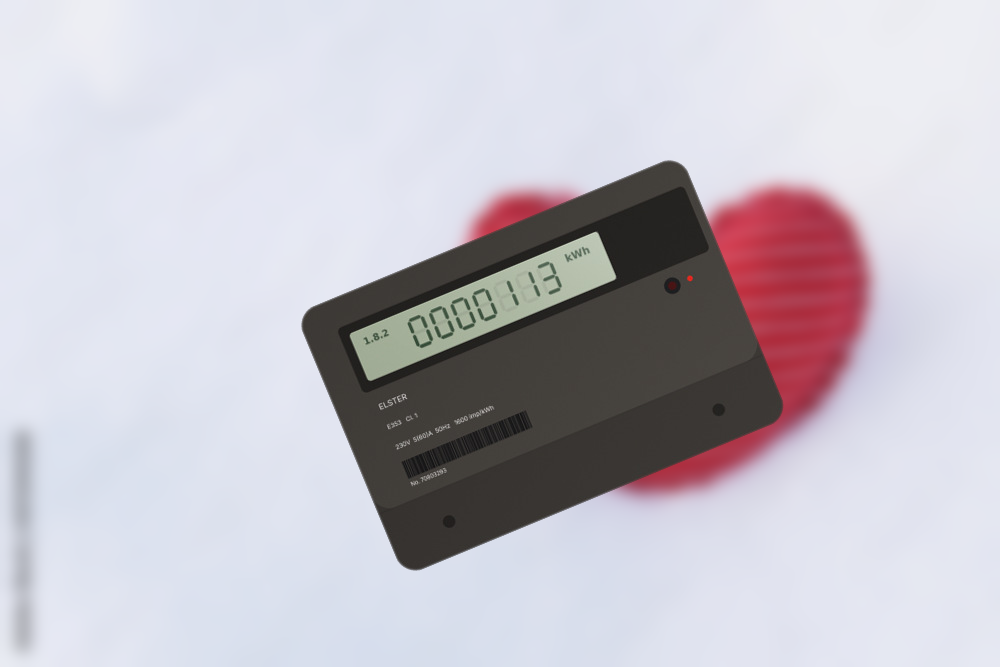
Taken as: 113 kWh
